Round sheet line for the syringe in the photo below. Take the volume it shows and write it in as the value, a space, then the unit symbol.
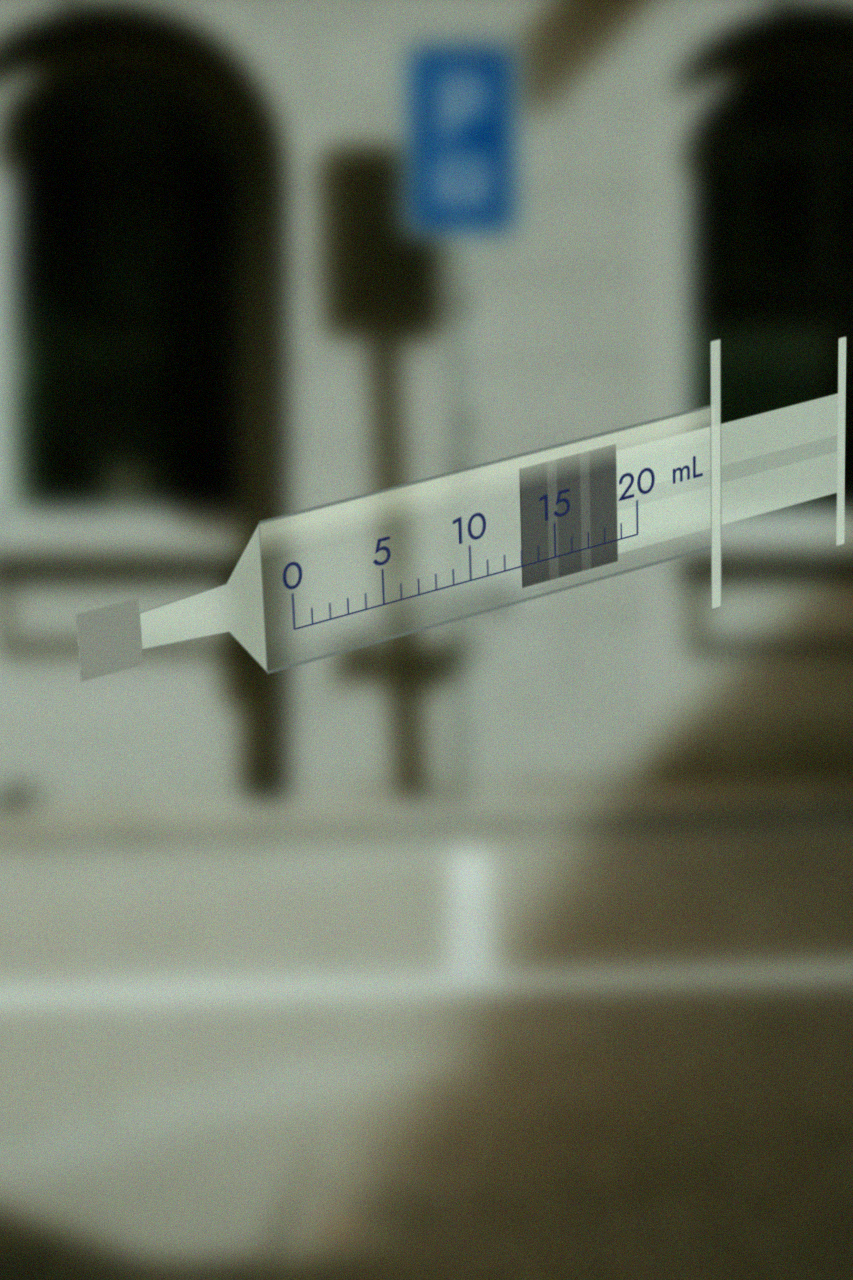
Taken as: 13 mL
